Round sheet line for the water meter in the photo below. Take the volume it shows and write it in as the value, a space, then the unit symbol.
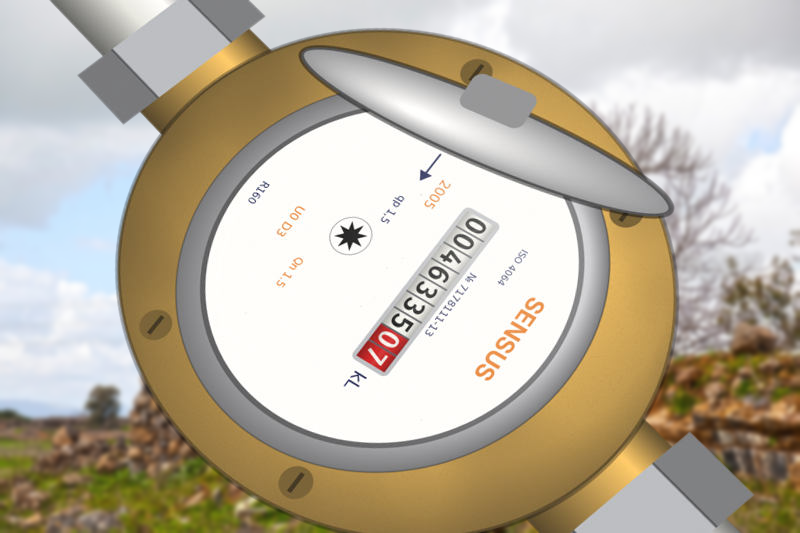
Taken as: 46335.07 kL
